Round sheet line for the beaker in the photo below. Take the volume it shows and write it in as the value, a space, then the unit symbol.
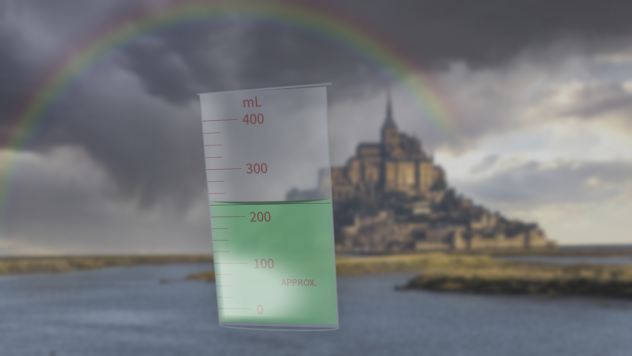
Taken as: 225 mL
